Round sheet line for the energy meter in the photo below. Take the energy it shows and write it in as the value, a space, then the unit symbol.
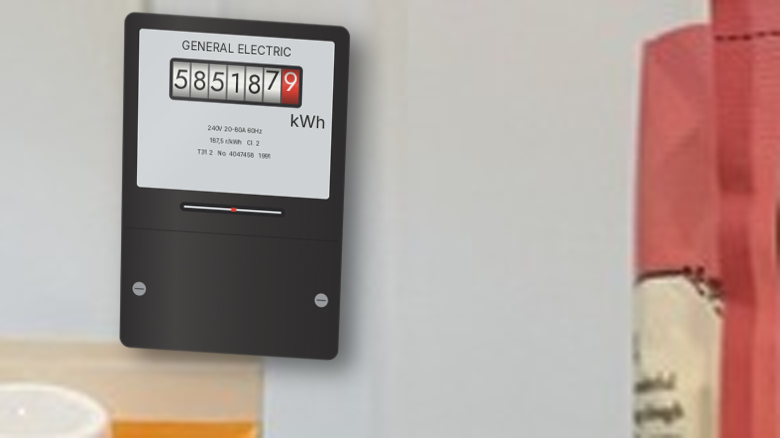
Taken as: 585187.9 kWh
